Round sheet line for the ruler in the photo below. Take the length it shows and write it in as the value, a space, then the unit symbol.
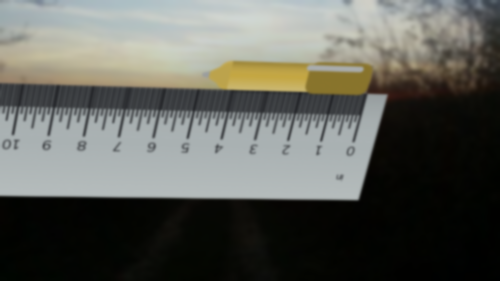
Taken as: 5 in
